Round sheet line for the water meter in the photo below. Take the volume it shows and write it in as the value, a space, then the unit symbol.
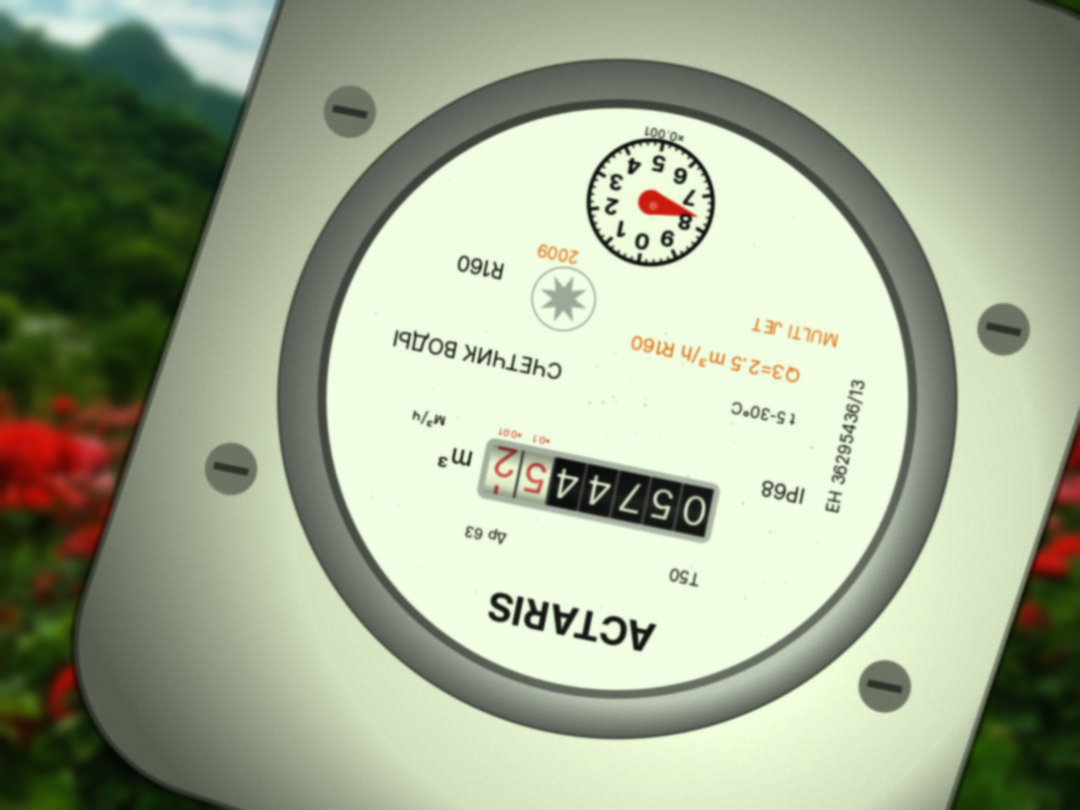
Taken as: 5744.517 m³
